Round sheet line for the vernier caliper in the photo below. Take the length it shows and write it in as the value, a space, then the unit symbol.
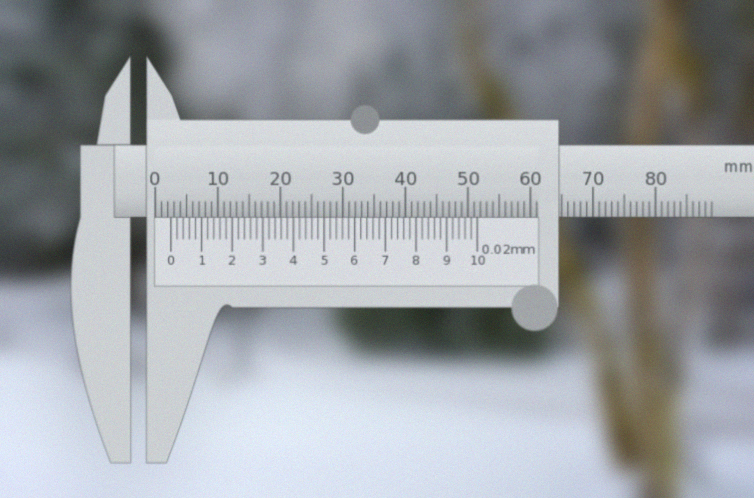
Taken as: 2.5 mm
